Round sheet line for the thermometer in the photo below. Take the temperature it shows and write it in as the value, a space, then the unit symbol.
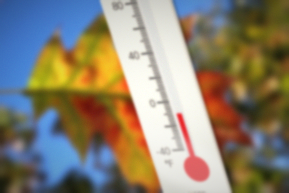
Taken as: -10 °F
